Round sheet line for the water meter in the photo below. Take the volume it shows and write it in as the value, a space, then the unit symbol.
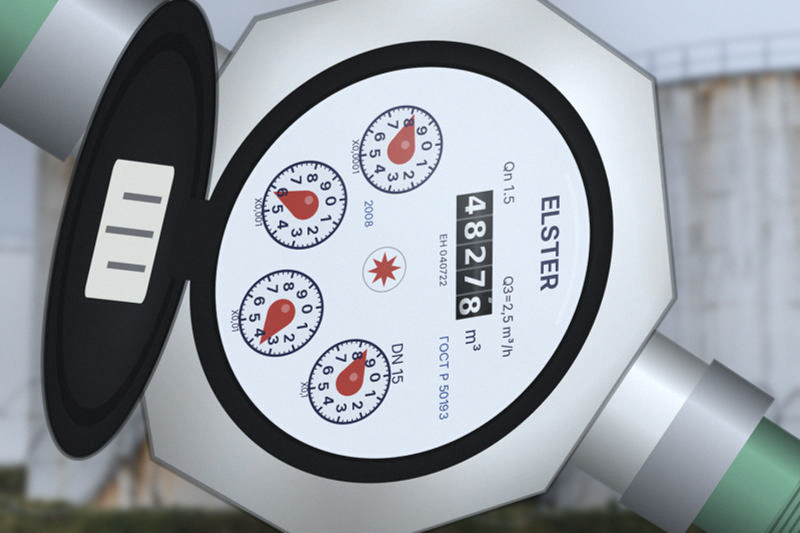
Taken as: 48277.8358 m³
